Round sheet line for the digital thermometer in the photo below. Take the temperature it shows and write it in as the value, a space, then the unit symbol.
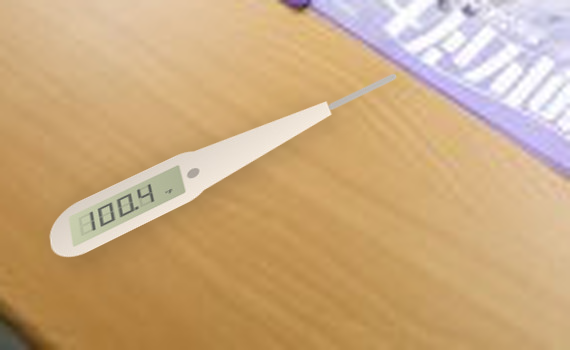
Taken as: 100.4 °F
